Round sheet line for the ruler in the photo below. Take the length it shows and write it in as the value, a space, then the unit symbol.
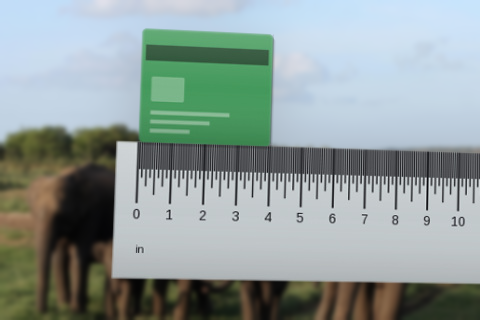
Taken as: 4 in
